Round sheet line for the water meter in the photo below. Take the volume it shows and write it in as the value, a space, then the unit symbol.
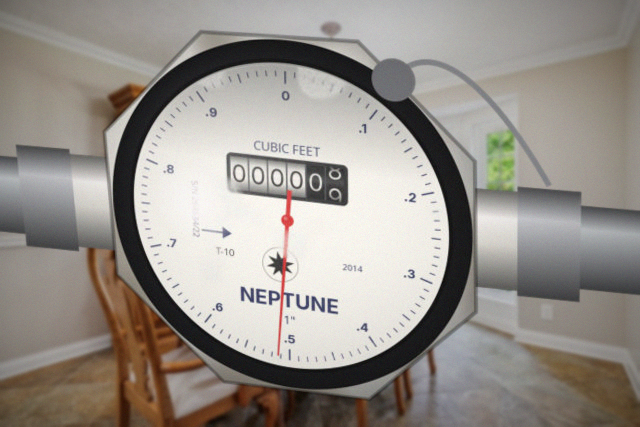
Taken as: 8.51 ft³
